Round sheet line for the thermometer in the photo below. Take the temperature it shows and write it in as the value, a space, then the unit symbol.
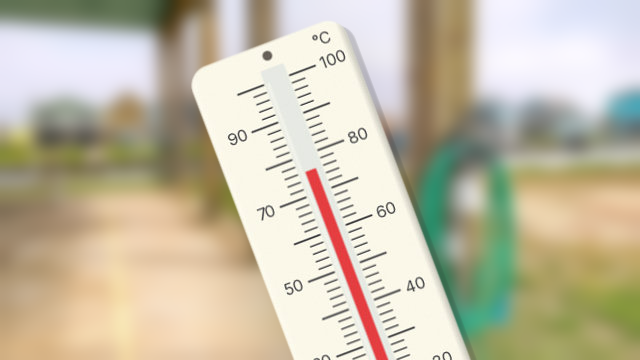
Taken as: 76 °C
